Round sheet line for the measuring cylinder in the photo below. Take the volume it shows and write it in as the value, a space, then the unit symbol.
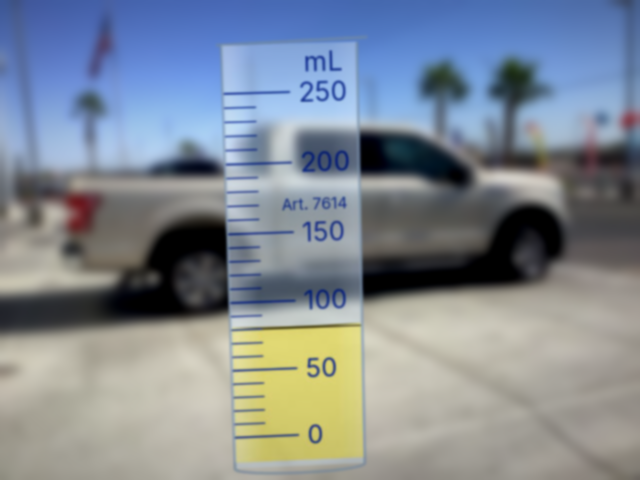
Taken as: 80 mL
